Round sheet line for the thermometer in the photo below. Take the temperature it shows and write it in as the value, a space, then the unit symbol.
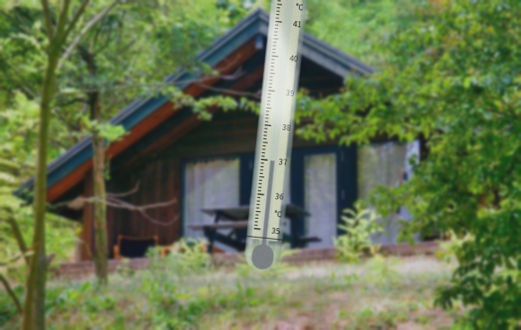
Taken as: 37 °C
